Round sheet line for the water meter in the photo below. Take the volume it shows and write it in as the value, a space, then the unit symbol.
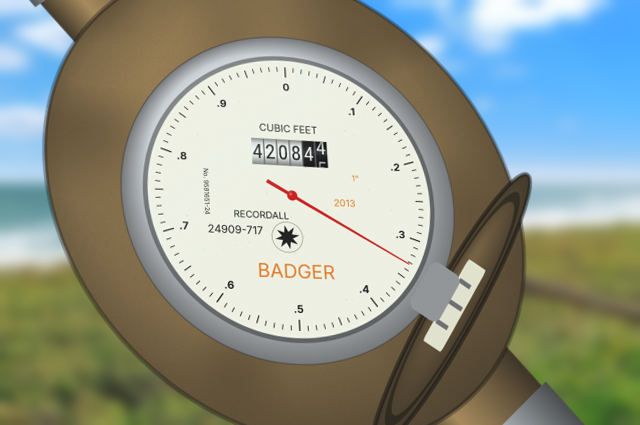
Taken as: 420844.33 ft³
